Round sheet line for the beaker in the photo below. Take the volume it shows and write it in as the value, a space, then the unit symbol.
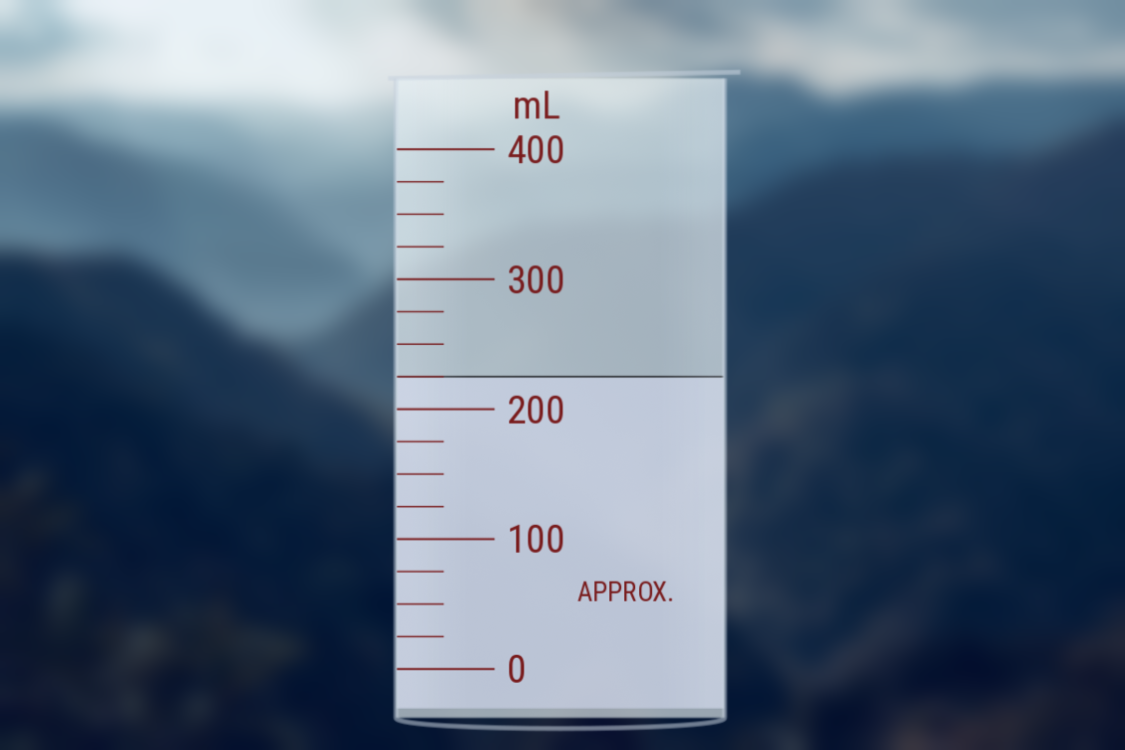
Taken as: 225 mL
